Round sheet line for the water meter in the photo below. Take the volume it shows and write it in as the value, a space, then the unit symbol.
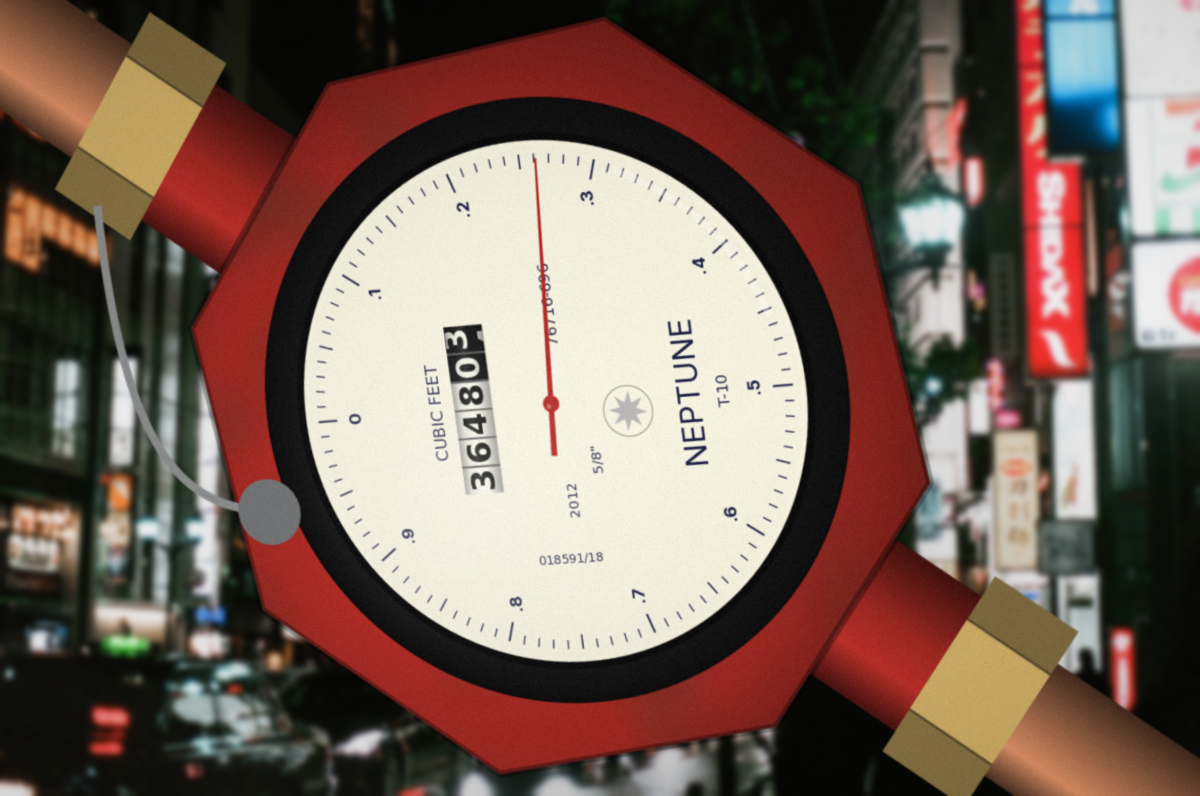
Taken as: 364803.26 ft³
